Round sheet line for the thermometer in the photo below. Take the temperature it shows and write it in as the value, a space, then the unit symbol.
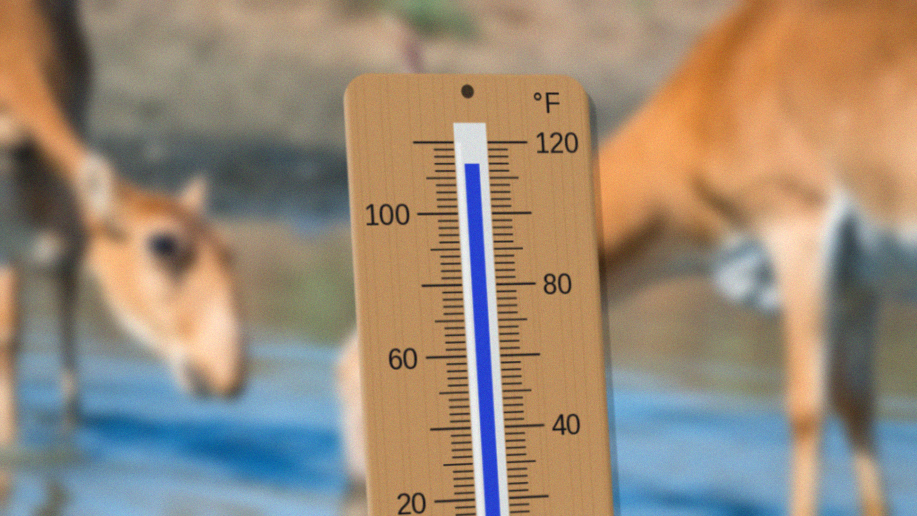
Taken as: 114 °F
